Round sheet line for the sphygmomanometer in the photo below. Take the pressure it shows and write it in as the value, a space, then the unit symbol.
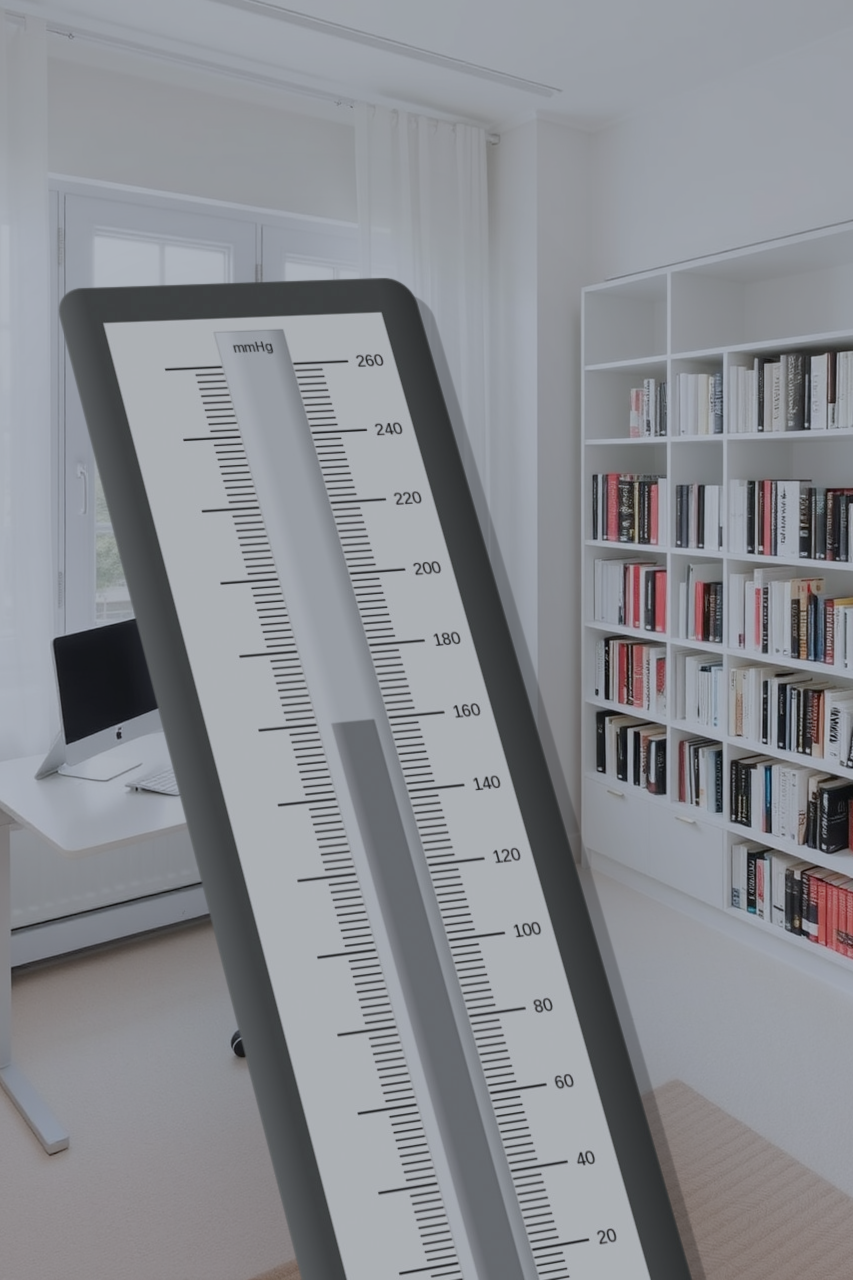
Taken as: 160 mmHg
